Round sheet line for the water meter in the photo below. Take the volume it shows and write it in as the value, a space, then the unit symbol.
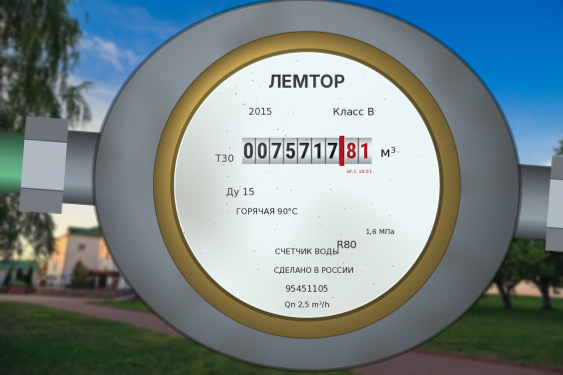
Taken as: 75717.81 m³
